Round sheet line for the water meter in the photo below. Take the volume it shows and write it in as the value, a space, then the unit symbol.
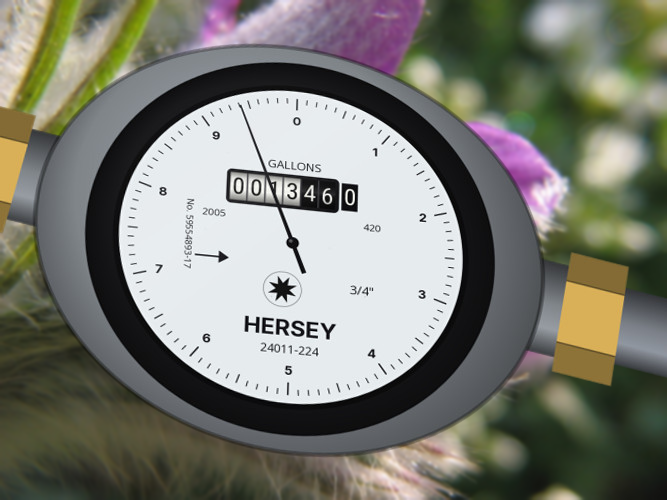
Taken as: 13459.4 gal
